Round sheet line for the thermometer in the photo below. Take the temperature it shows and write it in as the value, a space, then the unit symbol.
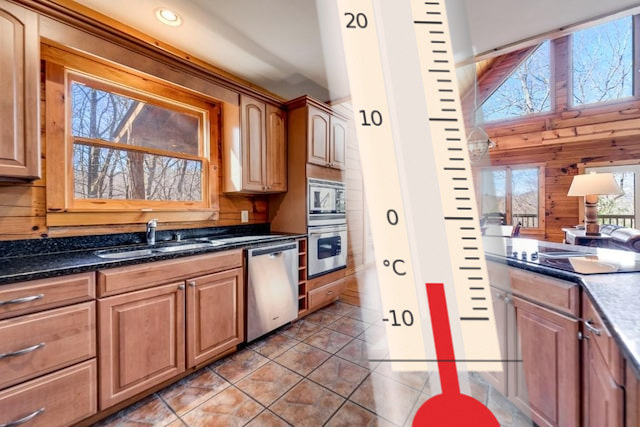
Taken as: -6.5 °C
